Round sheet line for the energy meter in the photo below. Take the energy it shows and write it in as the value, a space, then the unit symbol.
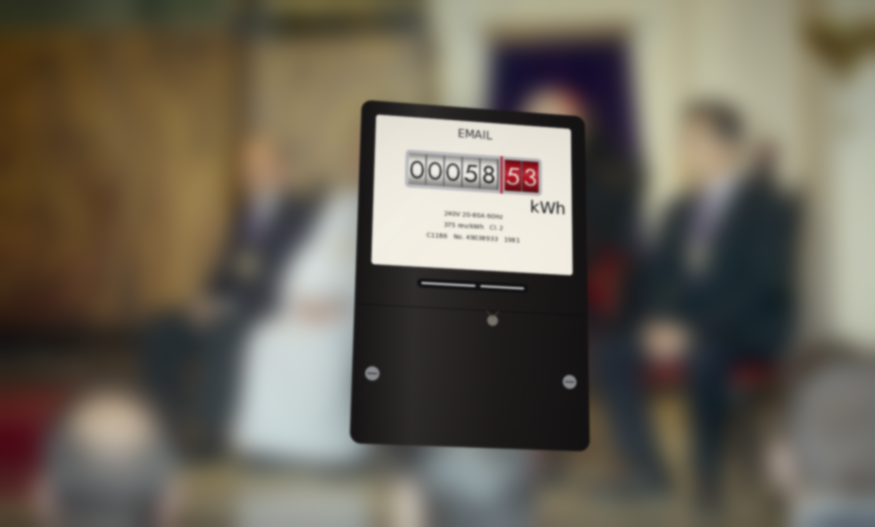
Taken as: 58.53 kWh
